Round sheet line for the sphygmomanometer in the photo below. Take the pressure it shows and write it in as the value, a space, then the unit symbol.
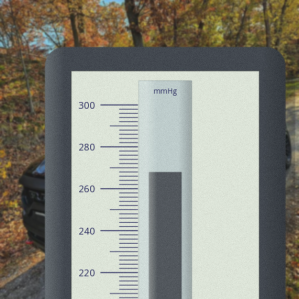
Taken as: 268 mmHg
